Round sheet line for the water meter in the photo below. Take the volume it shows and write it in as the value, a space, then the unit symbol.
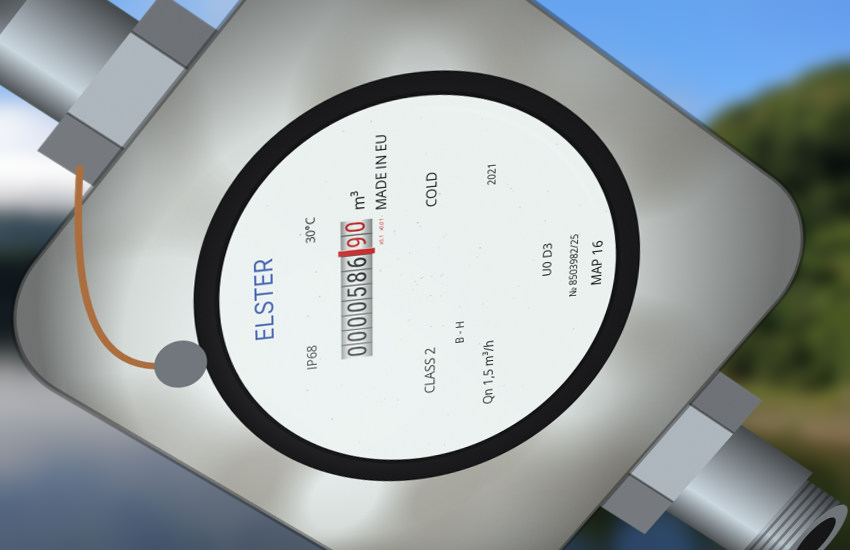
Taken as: 586.90 m³
